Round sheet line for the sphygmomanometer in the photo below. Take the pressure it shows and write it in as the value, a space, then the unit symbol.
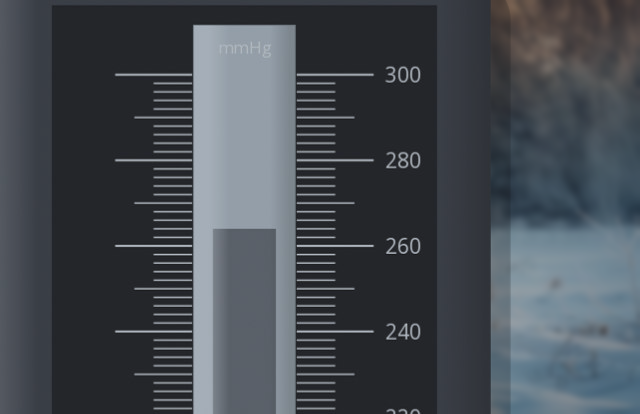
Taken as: 264 mmHg
